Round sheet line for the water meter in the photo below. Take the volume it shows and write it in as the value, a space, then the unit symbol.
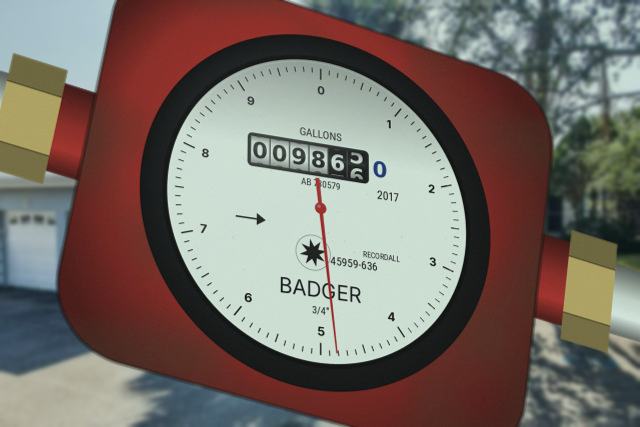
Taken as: 98654.8 gal
